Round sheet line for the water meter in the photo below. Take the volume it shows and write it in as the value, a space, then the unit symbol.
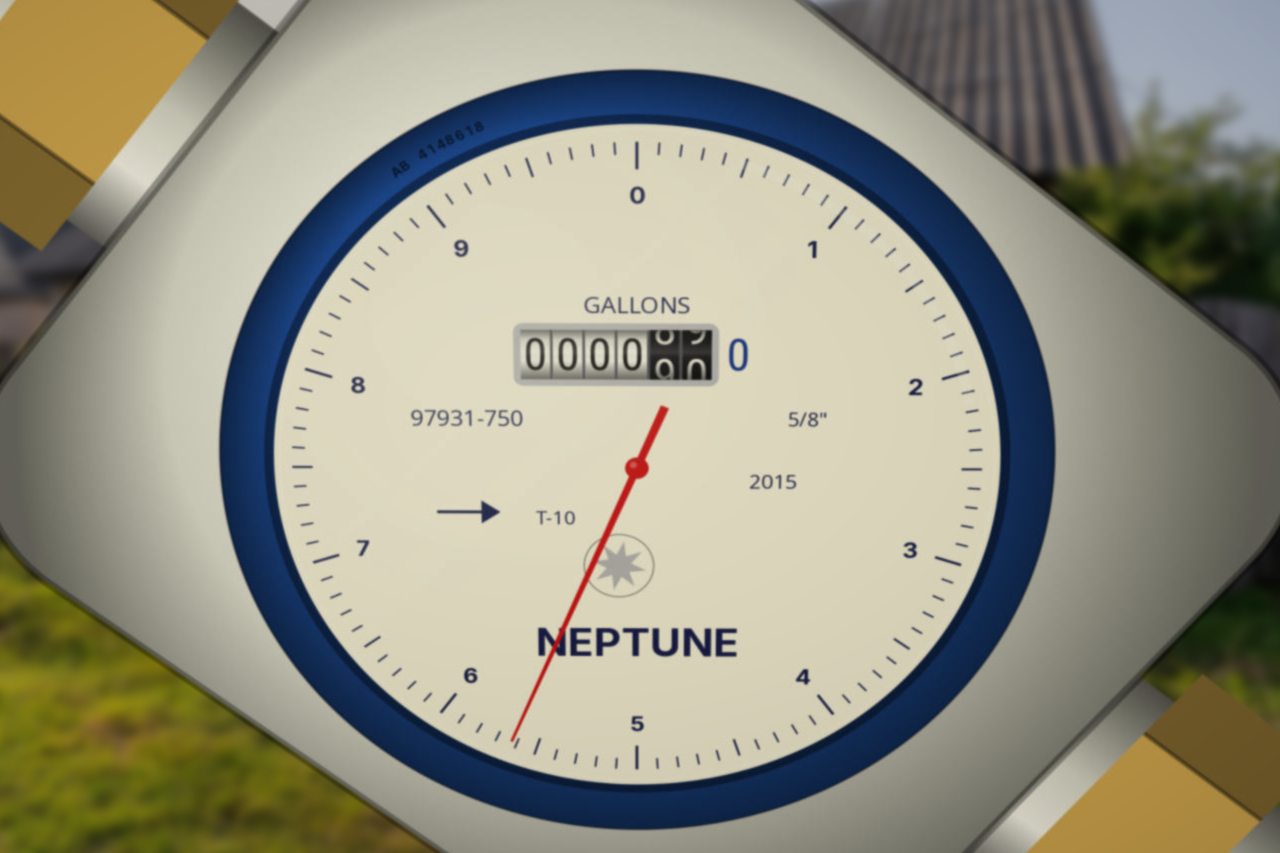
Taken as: 895.6 gal
